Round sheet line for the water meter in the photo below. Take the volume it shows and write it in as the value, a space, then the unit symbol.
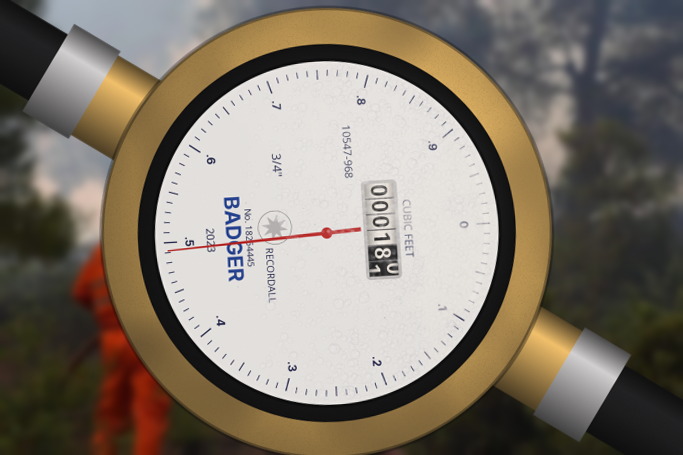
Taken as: 180.49 ft³
